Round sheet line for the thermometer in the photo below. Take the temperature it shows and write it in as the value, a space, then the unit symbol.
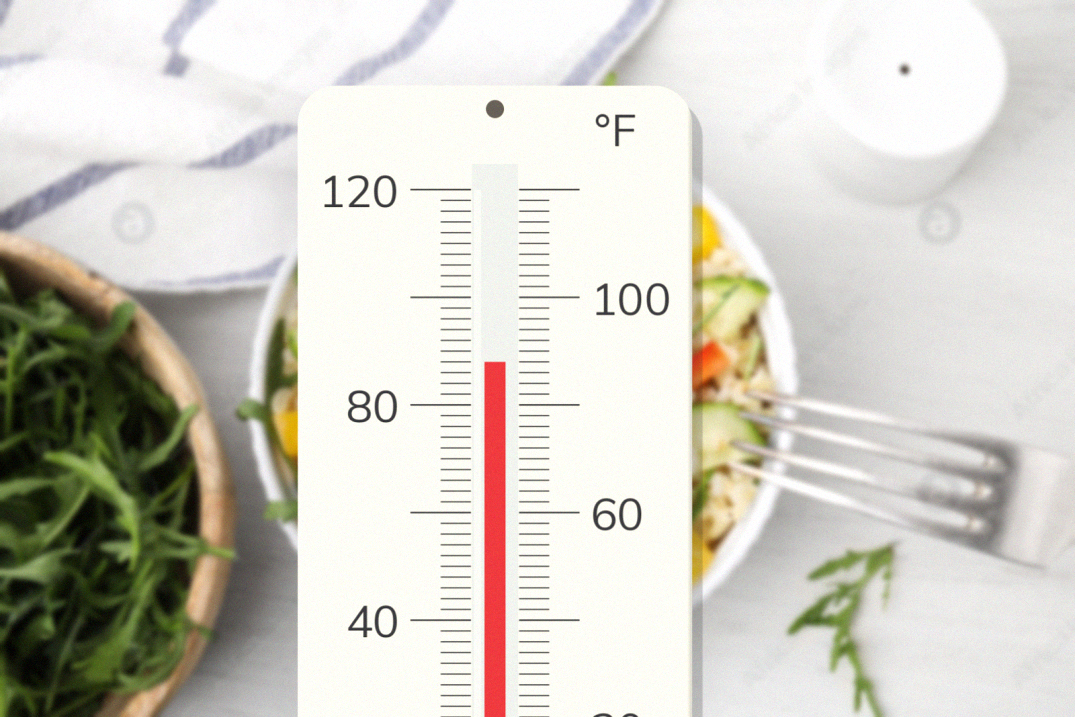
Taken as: 88 °F
